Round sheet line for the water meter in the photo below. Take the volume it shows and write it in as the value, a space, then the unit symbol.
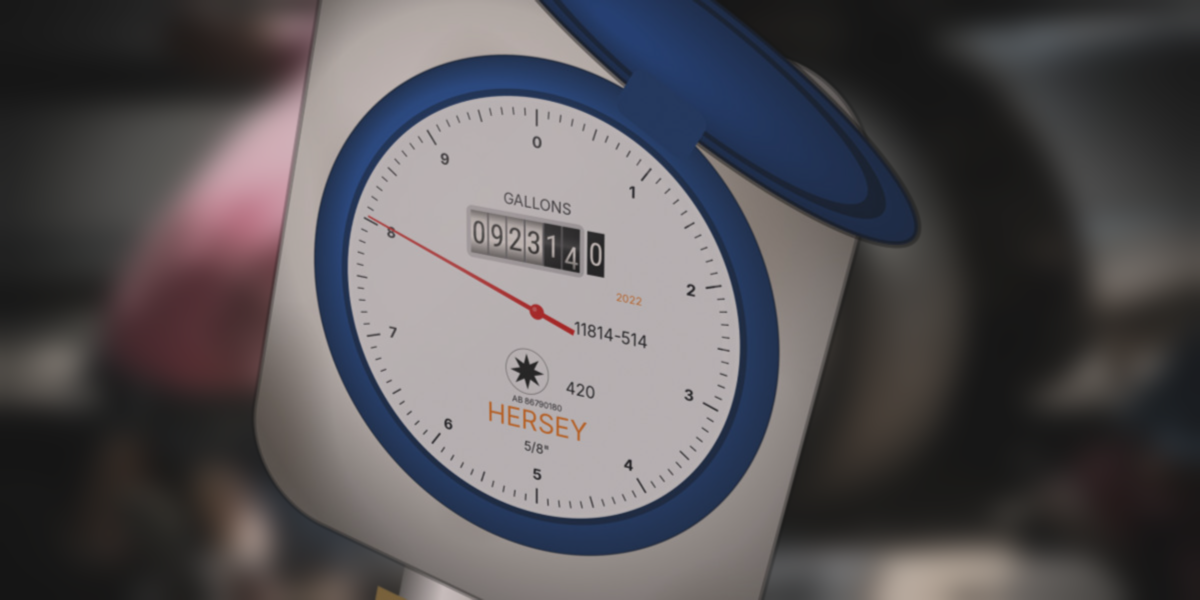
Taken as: 923138.0 gal
